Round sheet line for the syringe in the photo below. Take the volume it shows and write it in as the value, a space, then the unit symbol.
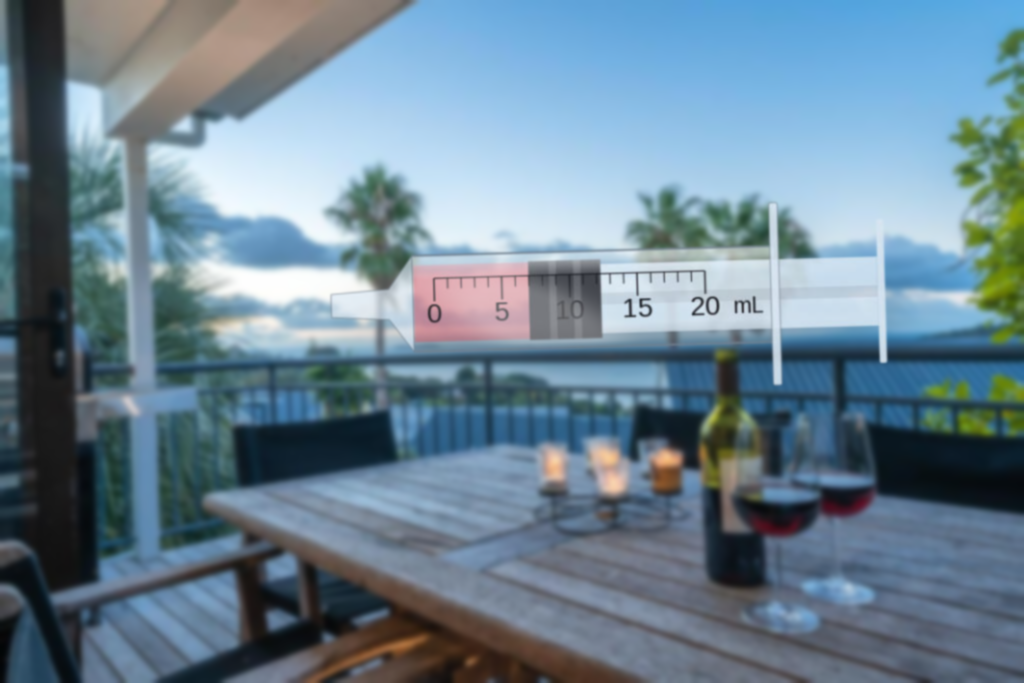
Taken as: 7 mL
